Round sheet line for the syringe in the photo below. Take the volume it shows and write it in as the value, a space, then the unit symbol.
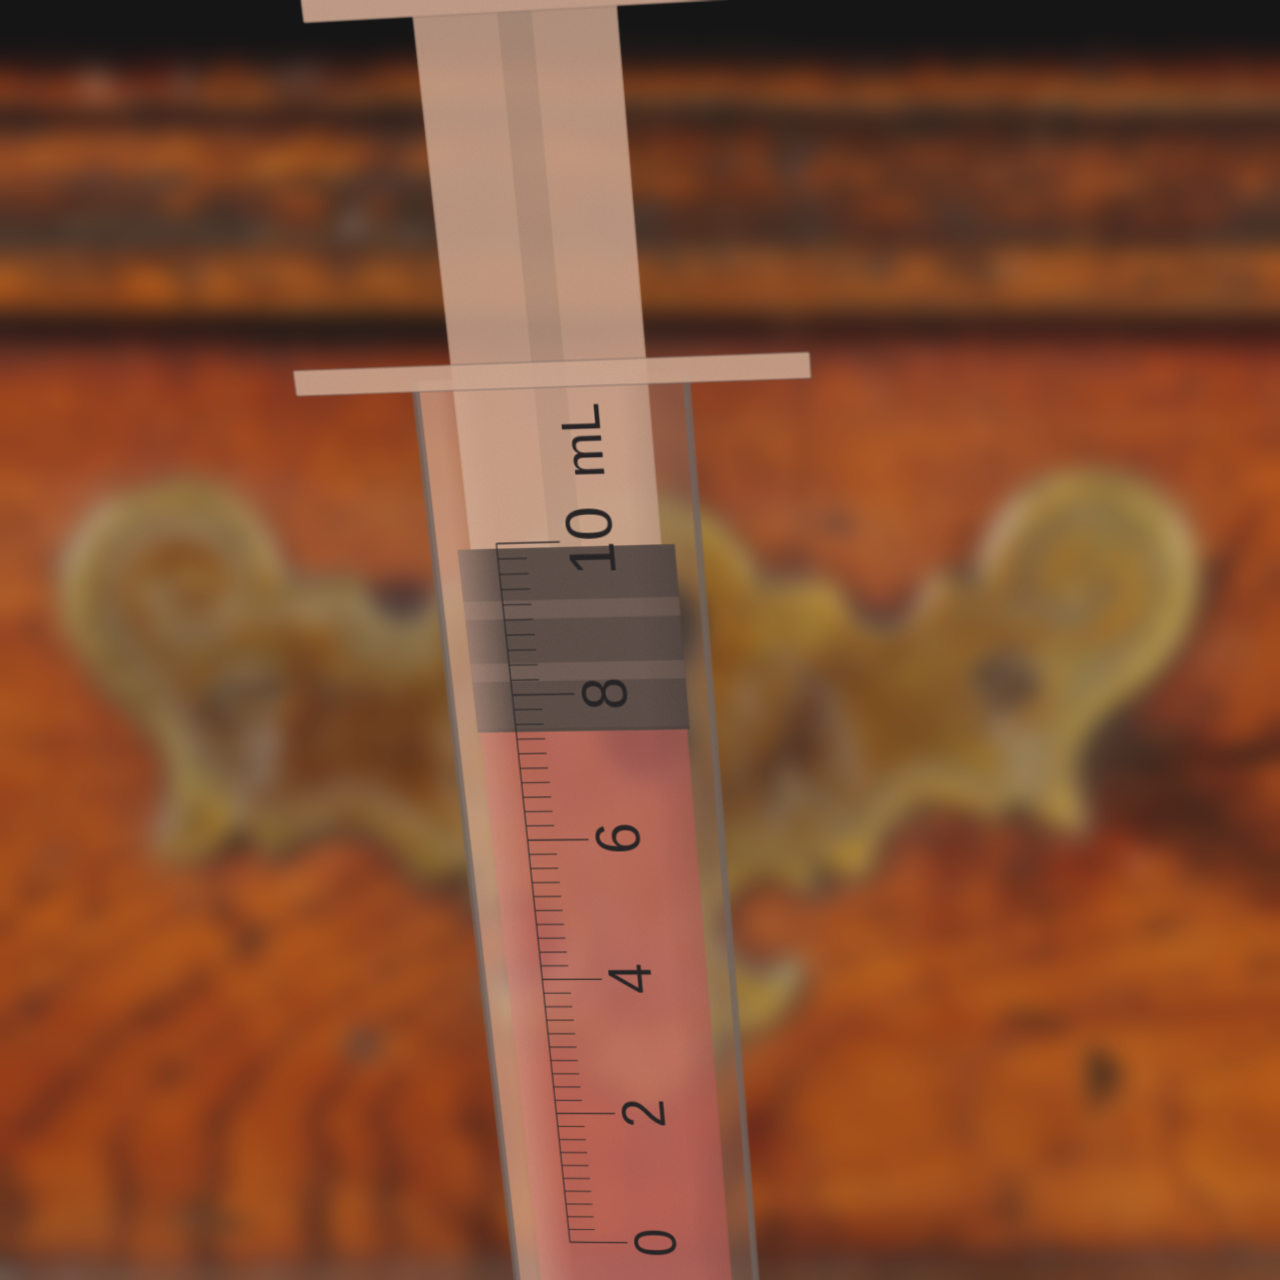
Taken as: 7.5 mL
